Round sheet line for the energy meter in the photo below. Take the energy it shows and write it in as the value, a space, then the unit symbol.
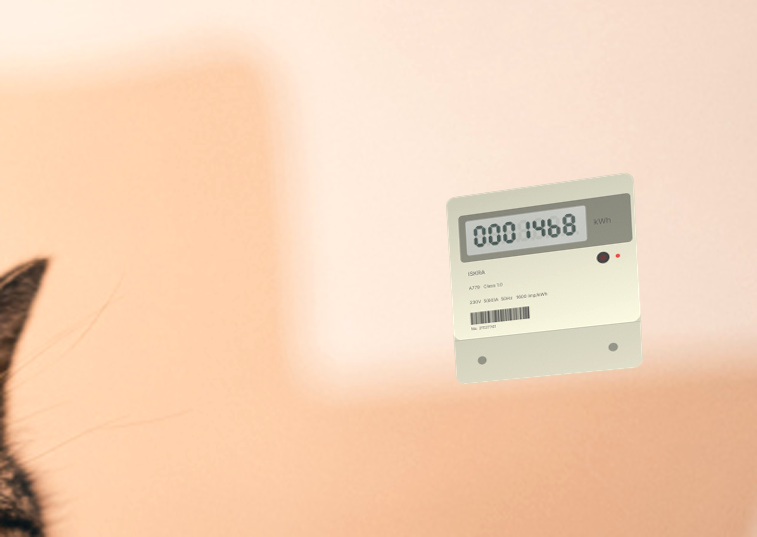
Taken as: 1468 kWh
